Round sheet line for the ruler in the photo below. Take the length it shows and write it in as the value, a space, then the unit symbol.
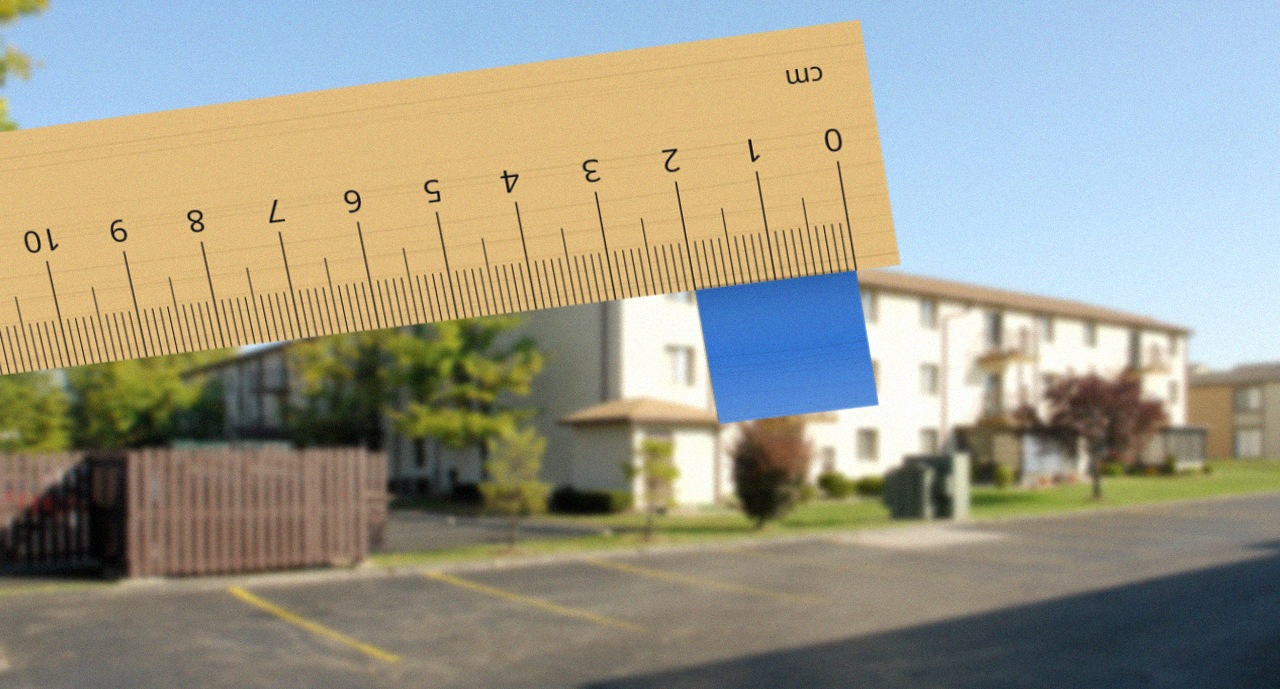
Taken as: 2 cm
